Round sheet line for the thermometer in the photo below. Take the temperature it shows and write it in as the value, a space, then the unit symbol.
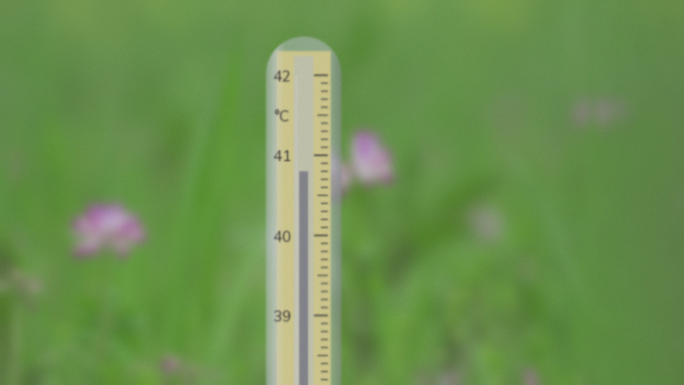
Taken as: 40.8 °C
